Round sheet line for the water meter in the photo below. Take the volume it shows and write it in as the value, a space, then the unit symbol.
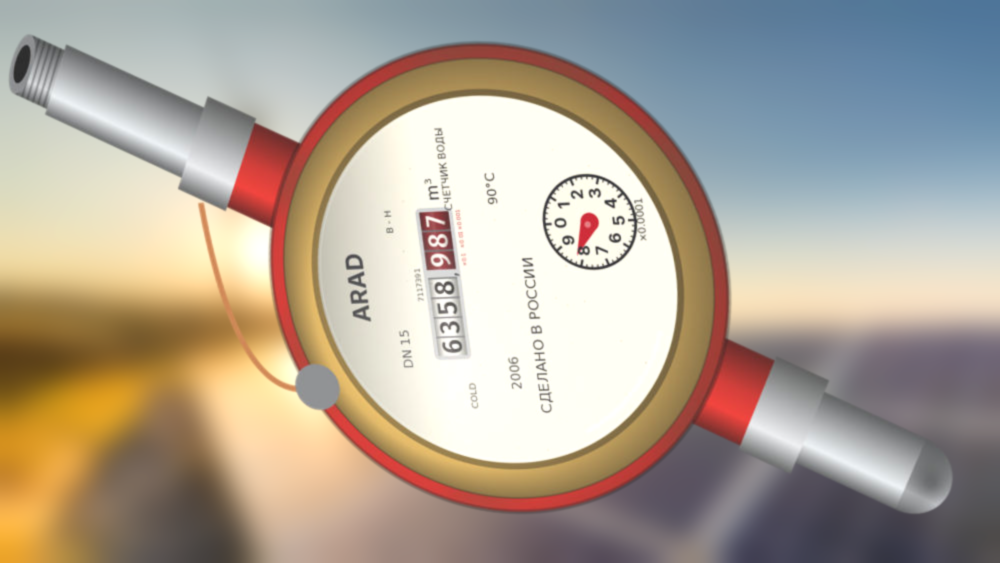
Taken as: 6358.9878 m³
